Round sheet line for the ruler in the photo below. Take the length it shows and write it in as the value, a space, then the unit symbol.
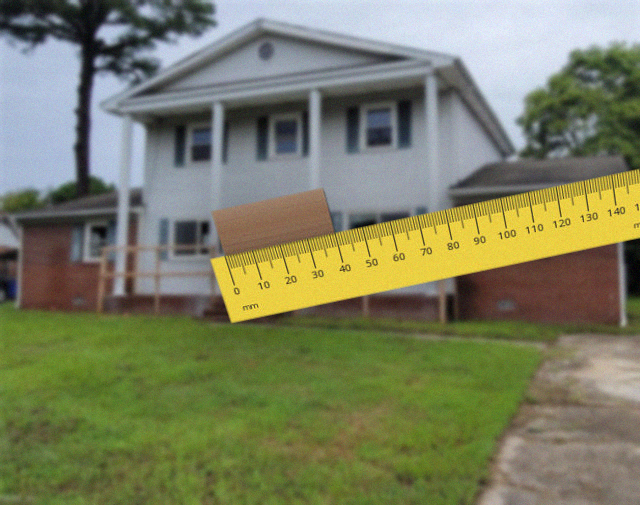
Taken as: 40 mm
